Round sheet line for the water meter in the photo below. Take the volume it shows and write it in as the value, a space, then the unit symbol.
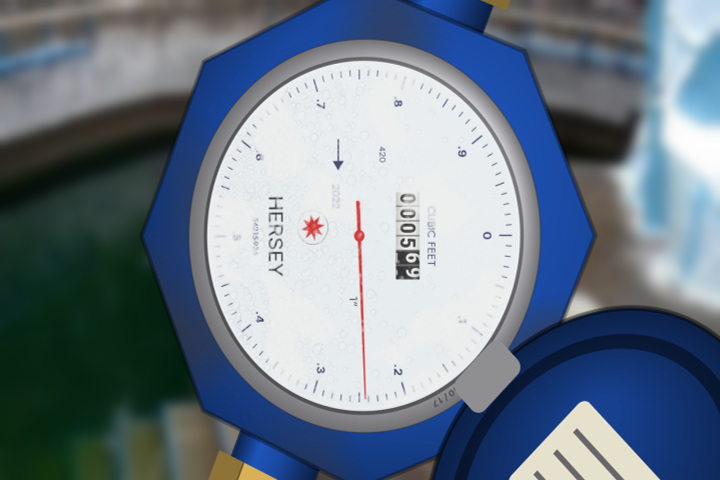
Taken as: 569.24 ft³
